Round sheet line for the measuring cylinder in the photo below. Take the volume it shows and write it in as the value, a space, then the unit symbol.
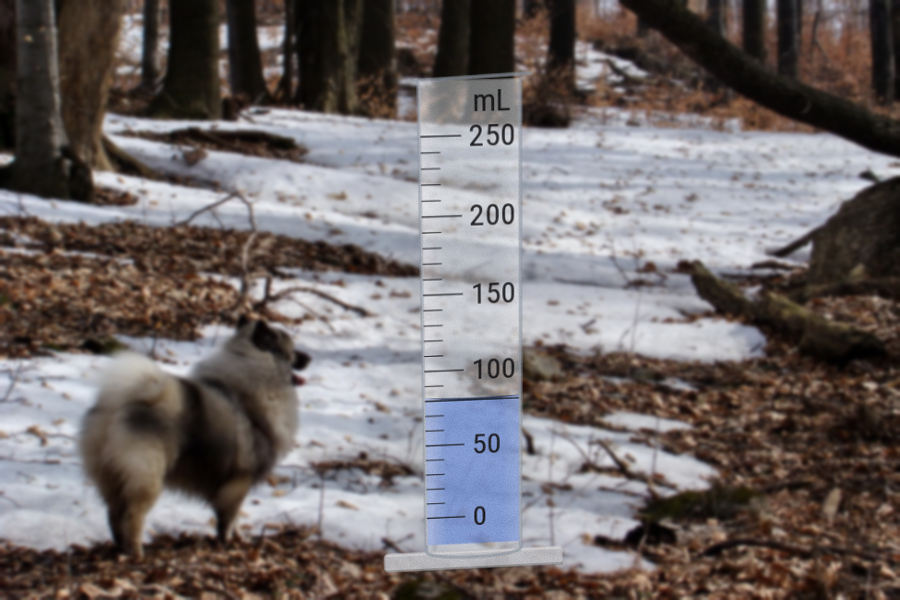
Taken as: 80 mL
